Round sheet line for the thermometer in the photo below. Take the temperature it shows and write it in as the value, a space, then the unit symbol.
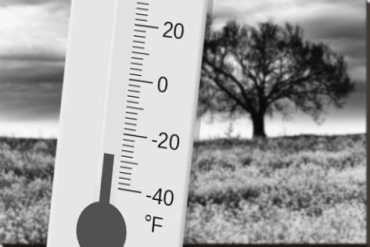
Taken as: -28 °F
